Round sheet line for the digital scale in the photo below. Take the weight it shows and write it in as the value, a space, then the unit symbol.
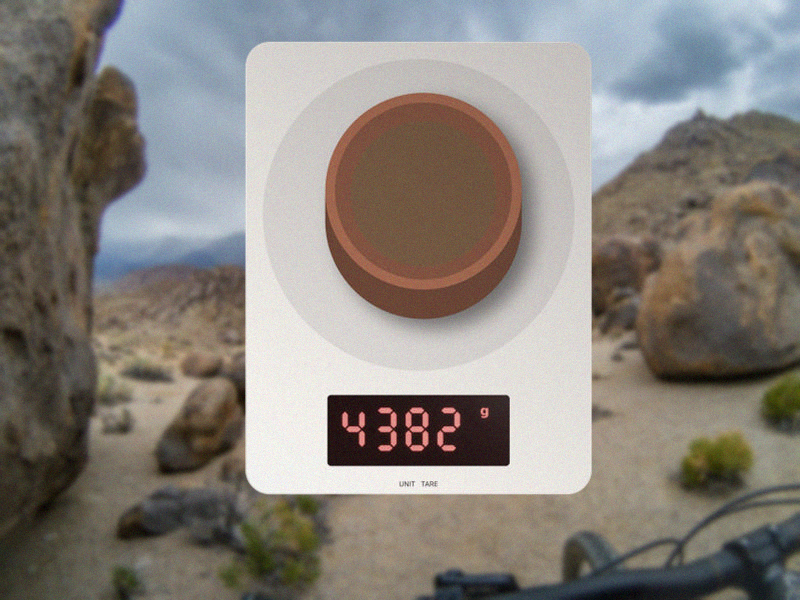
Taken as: 4382 g
